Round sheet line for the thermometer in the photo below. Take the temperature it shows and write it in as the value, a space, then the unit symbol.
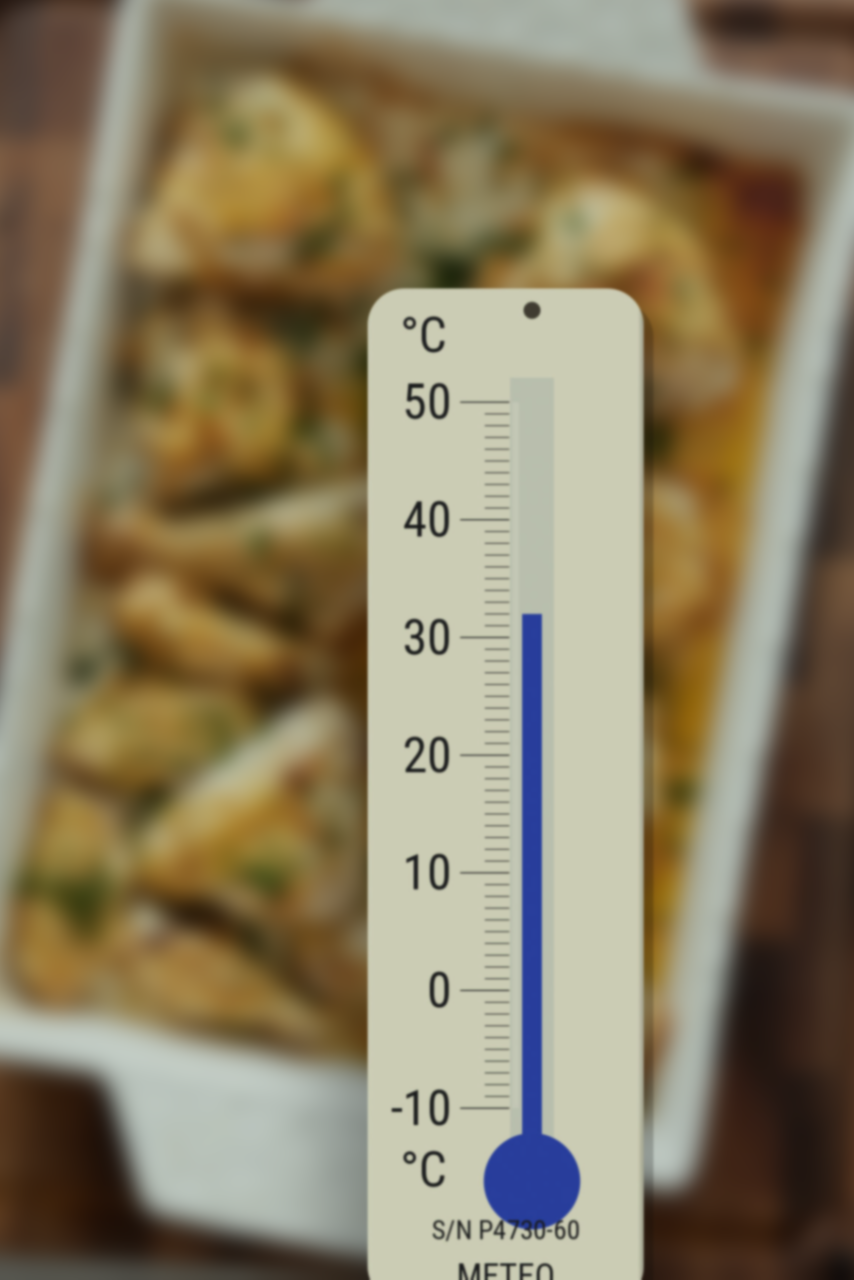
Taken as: 32 °C
